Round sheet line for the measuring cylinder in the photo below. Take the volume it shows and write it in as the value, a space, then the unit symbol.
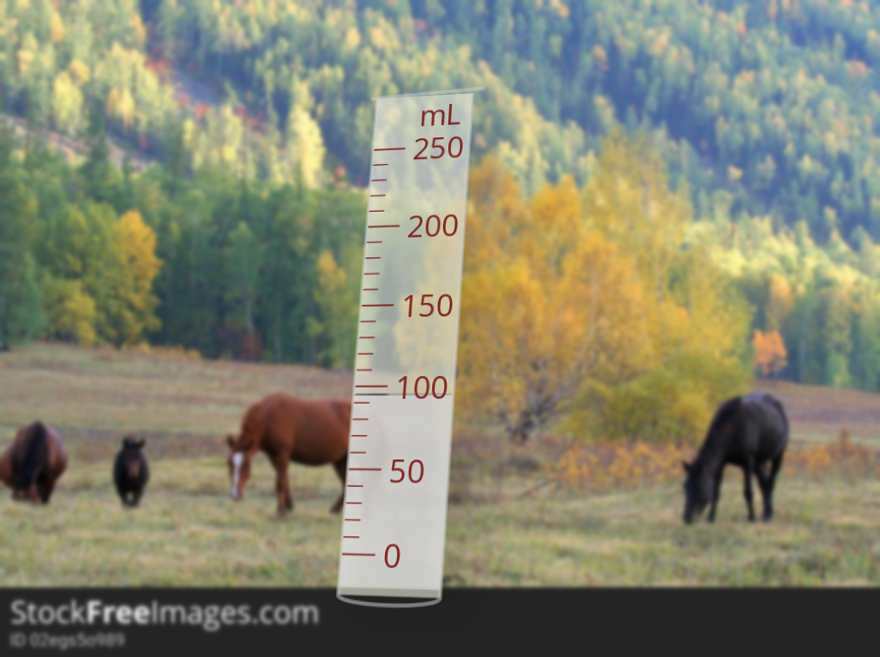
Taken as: 95 mL
